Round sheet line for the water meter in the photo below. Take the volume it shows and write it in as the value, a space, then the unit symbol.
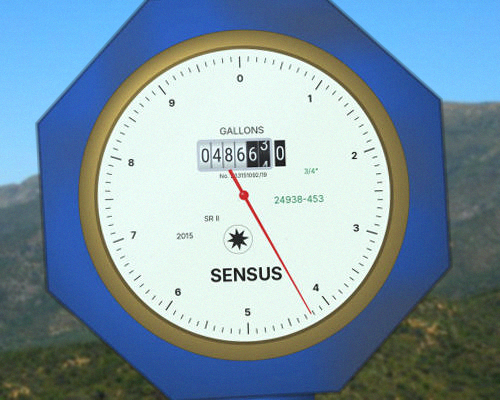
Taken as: 486634.2 gal
